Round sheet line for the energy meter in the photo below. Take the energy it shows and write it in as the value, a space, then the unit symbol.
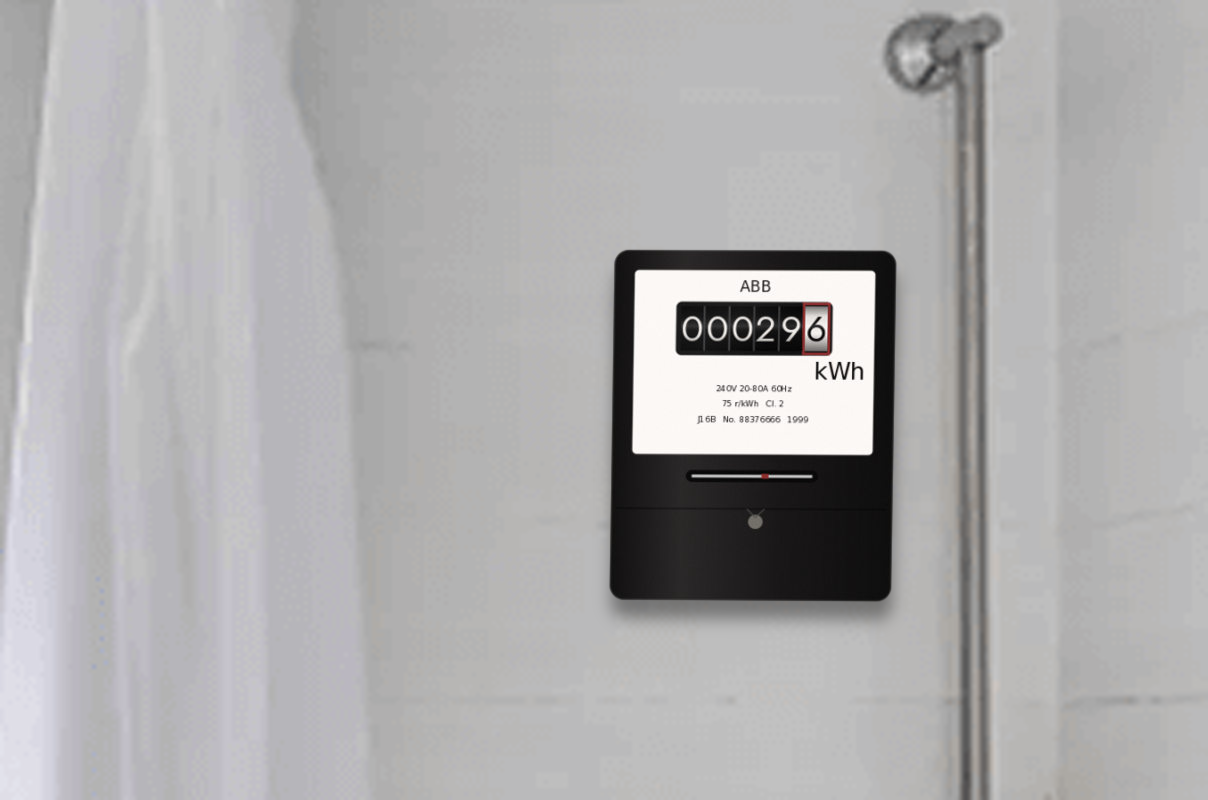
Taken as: 29.6 kWh
